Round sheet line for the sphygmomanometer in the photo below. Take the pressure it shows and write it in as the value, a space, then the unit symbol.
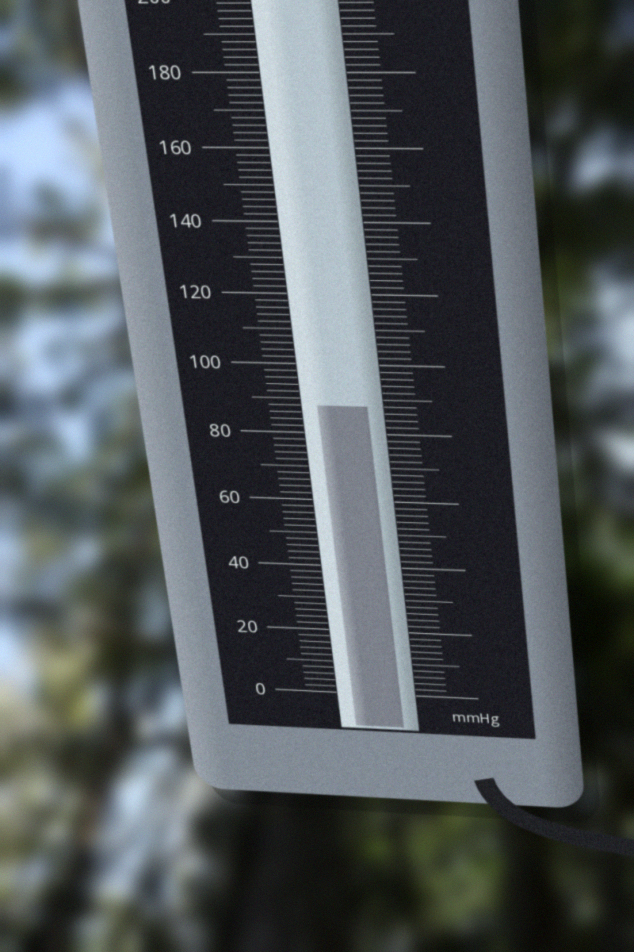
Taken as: 88 mmHg
